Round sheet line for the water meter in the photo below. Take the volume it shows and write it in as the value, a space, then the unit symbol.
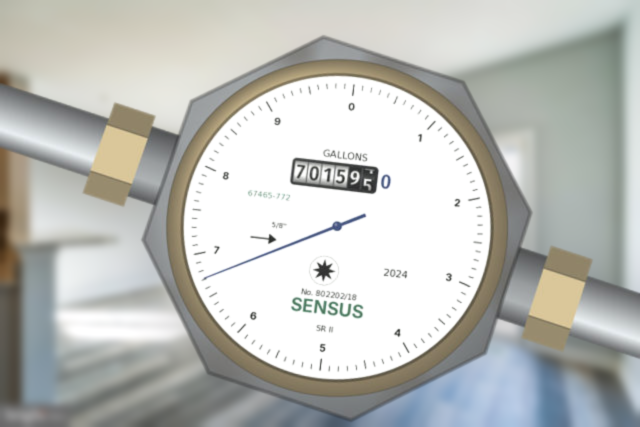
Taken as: 7015946.7 gal
